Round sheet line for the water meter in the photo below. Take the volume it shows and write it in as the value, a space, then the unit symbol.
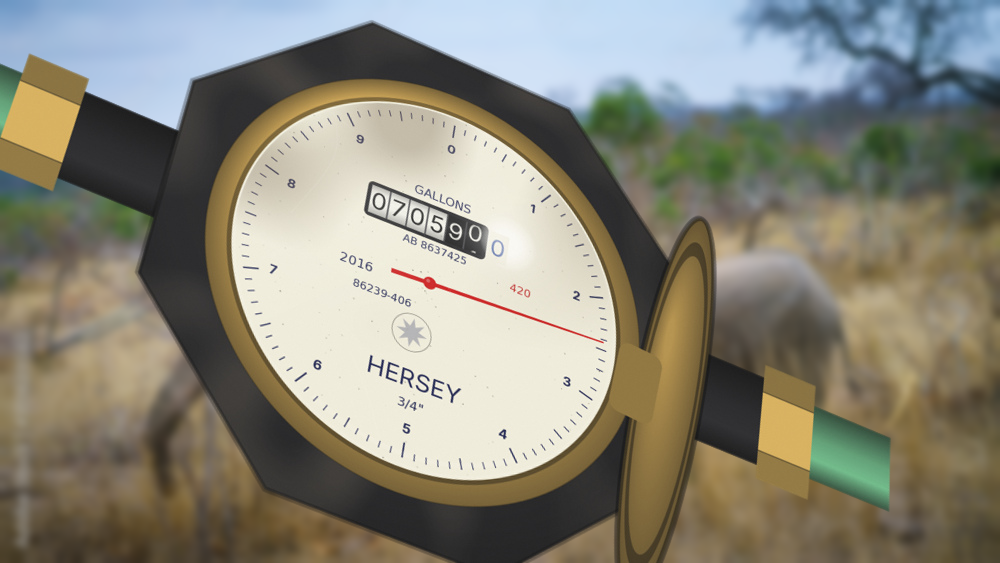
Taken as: 705902.4 gal
